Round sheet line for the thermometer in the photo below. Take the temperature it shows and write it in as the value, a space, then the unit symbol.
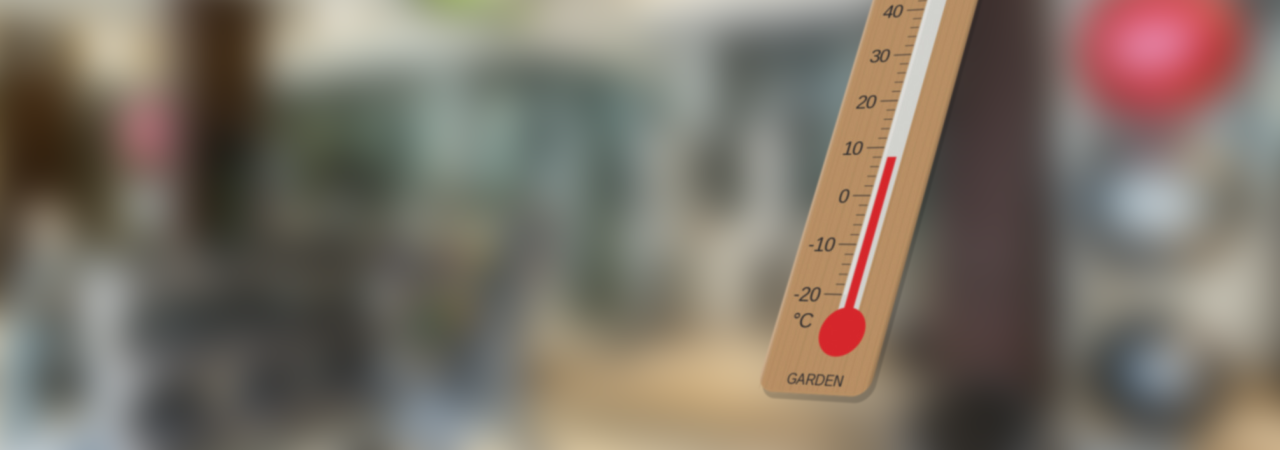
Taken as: 8 °C
